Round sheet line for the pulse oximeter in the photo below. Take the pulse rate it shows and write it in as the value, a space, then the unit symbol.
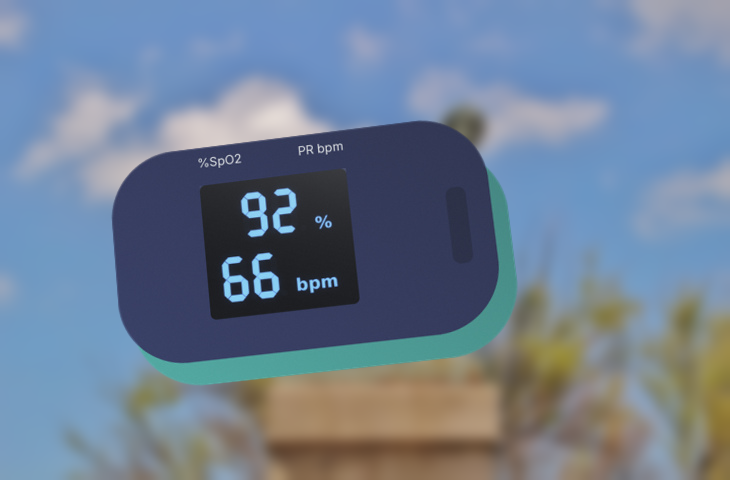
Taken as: 66 bpm
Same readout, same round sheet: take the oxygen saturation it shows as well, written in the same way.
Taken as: 92 %
